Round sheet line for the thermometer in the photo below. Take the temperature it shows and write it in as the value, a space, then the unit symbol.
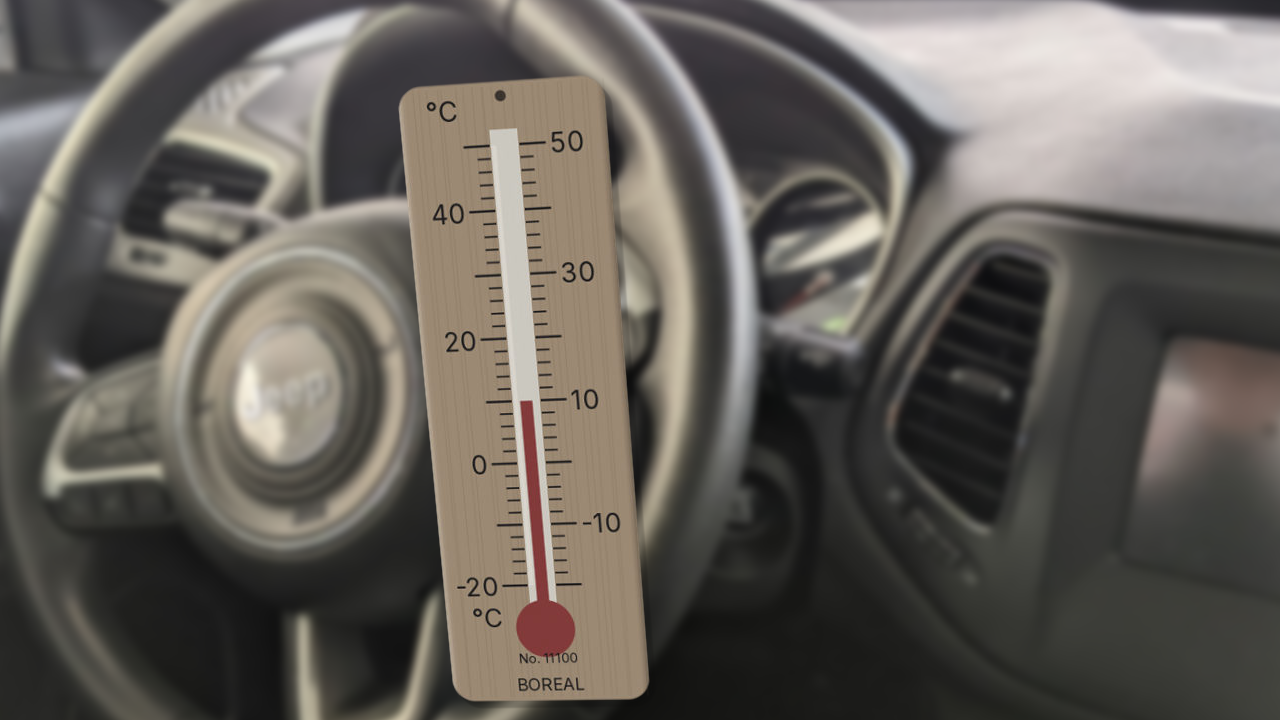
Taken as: 10 °C
